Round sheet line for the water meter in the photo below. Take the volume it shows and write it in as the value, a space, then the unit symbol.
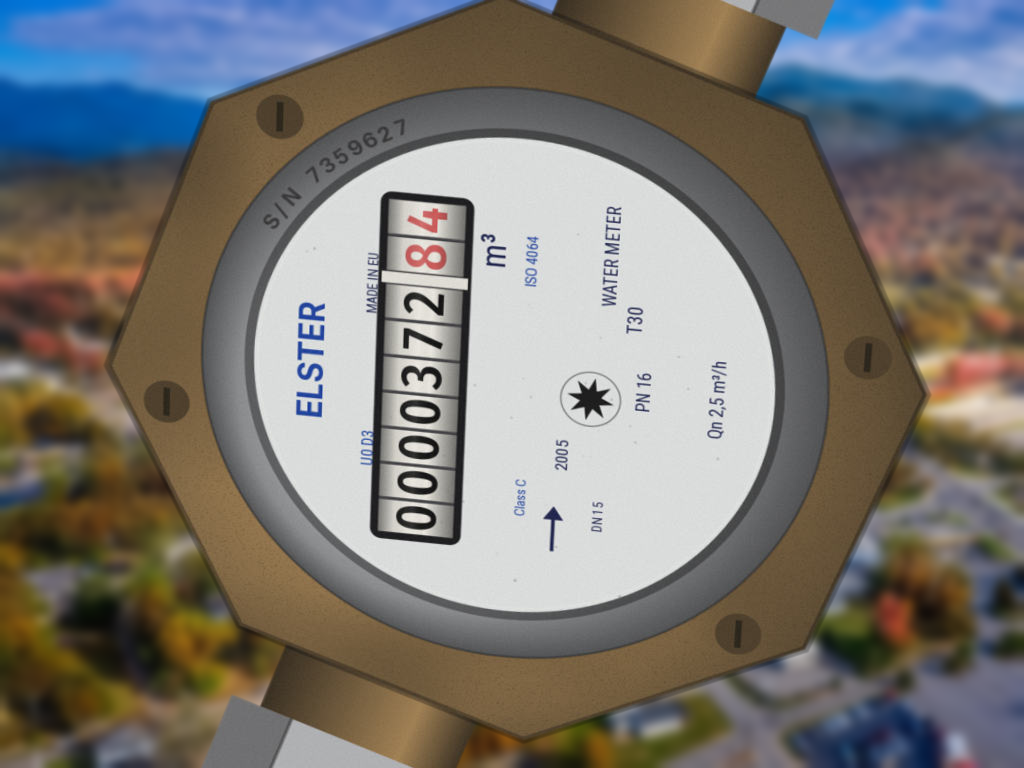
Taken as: 372.84 m³
